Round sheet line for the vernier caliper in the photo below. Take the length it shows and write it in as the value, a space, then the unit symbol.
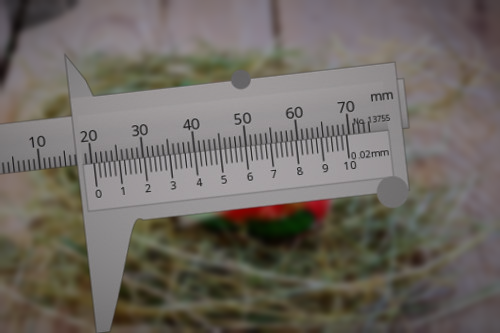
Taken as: 20.5 mm
